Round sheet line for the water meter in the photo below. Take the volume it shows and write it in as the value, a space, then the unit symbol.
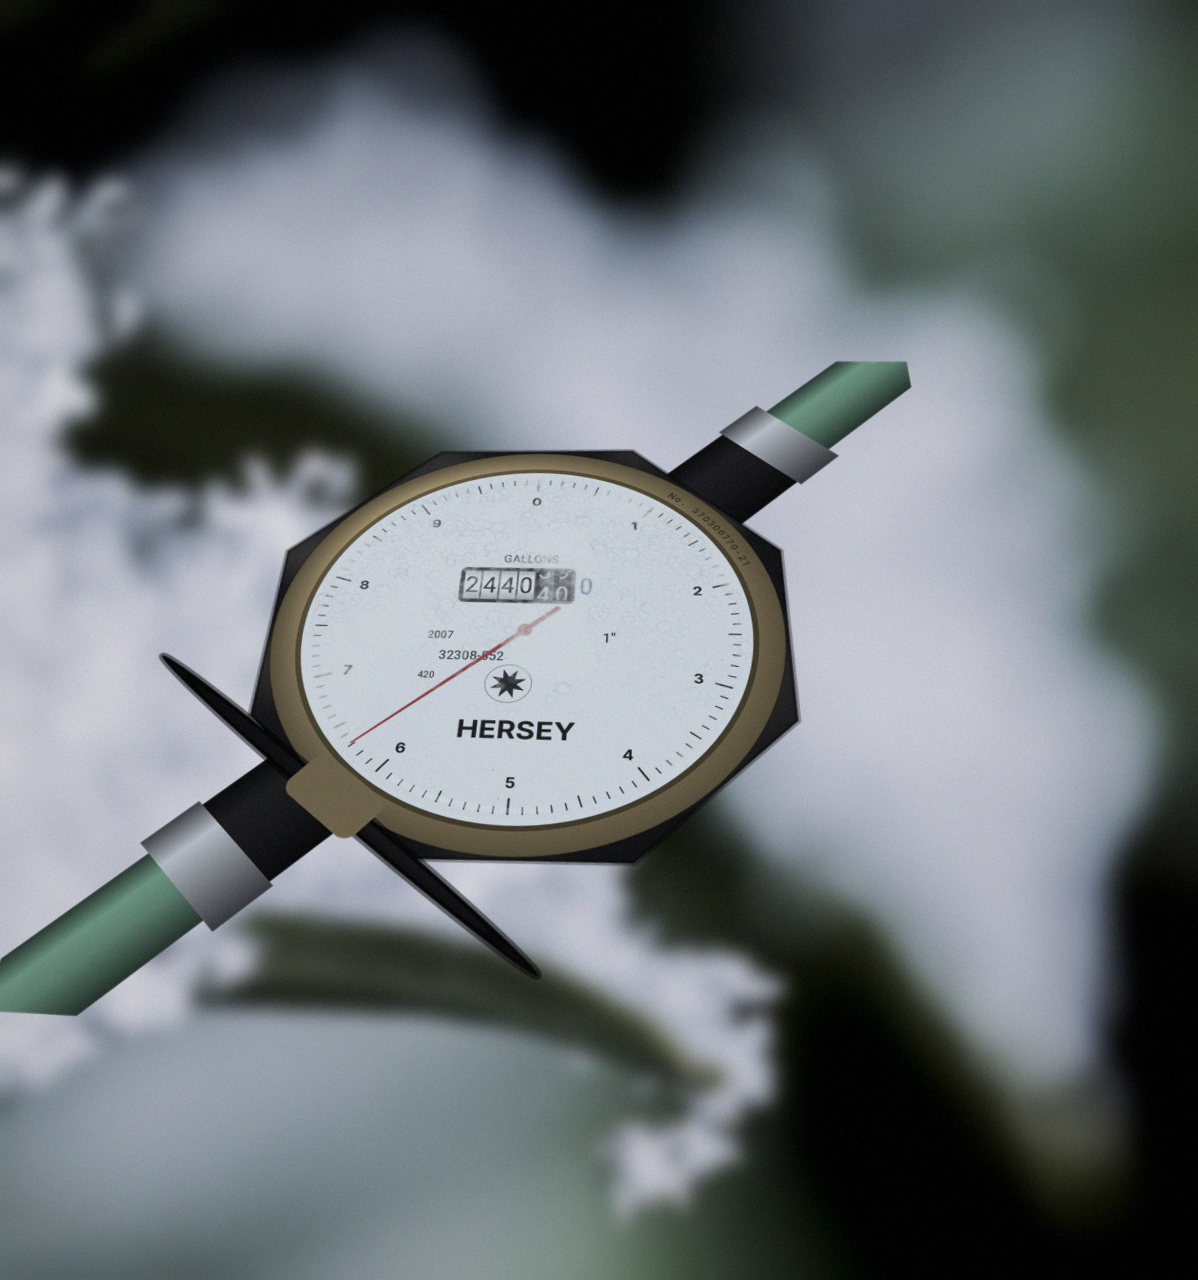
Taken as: 2440396.3 gal
